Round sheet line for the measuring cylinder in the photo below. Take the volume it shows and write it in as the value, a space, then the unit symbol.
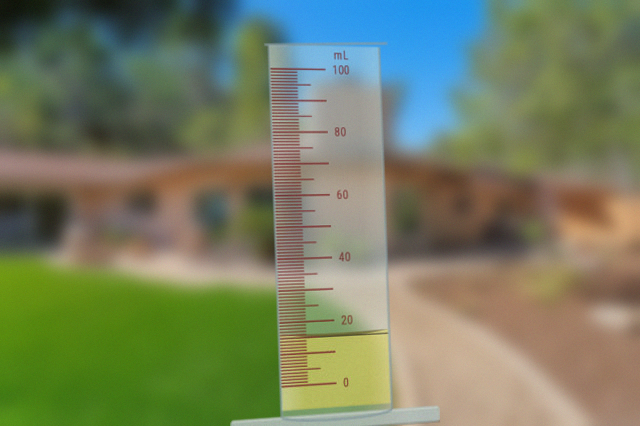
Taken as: 15 mL
